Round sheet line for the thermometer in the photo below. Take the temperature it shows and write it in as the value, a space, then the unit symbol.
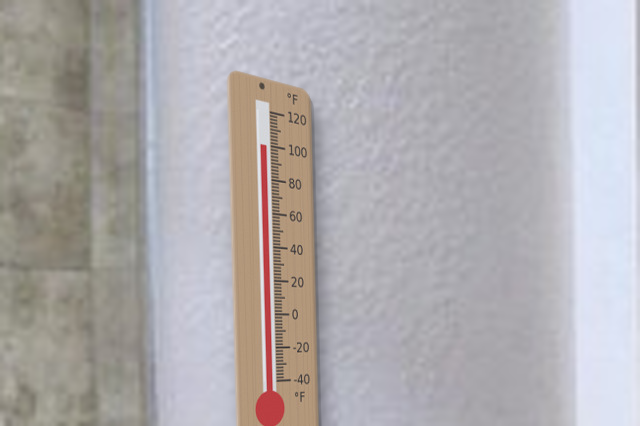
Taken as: 100 °F
